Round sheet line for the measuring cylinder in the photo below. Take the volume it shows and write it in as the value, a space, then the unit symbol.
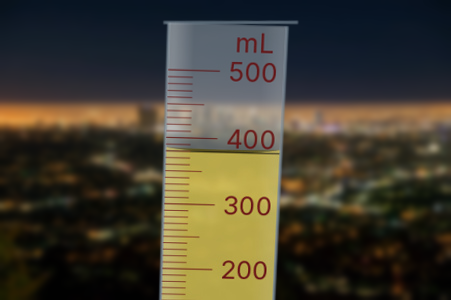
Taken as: 380 mL
